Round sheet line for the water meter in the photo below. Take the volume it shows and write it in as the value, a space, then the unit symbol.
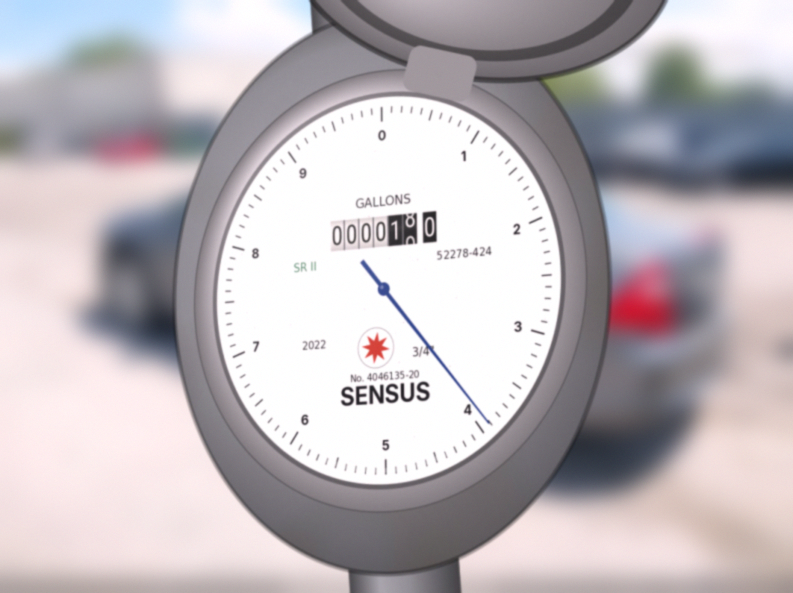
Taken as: 183.9 gal
